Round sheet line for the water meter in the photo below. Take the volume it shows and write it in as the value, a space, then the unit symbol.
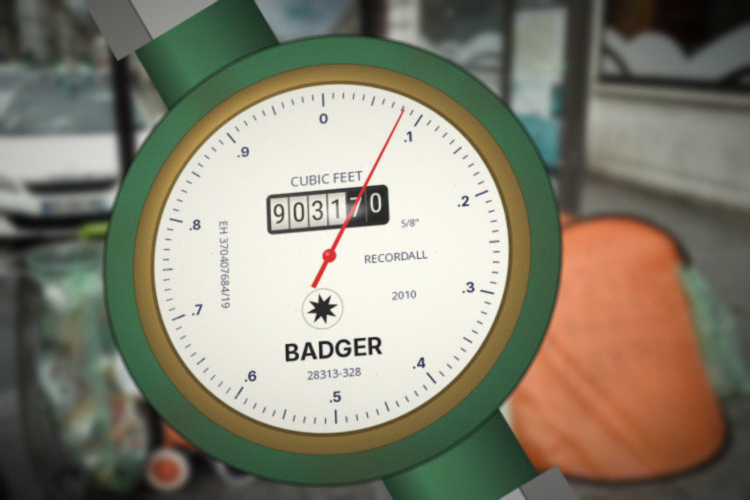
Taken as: 903170.08 ft³
